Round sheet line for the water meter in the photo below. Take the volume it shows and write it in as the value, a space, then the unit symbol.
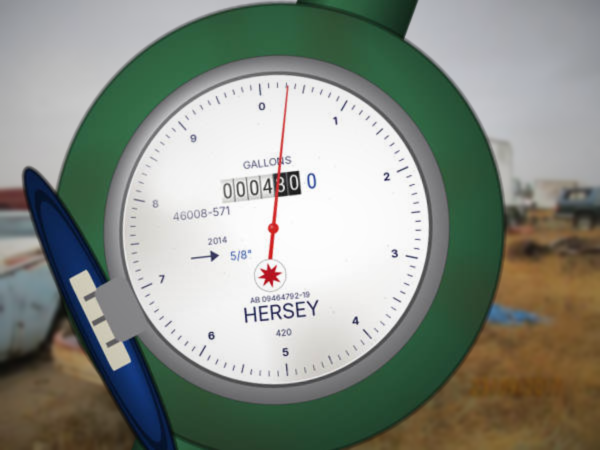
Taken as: 4300.3 gal
